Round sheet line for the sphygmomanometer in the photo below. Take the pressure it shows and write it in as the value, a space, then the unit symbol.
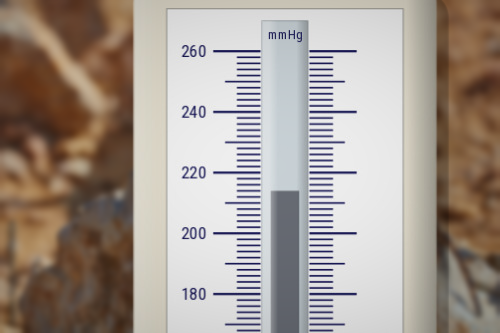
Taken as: 214 mmHg
